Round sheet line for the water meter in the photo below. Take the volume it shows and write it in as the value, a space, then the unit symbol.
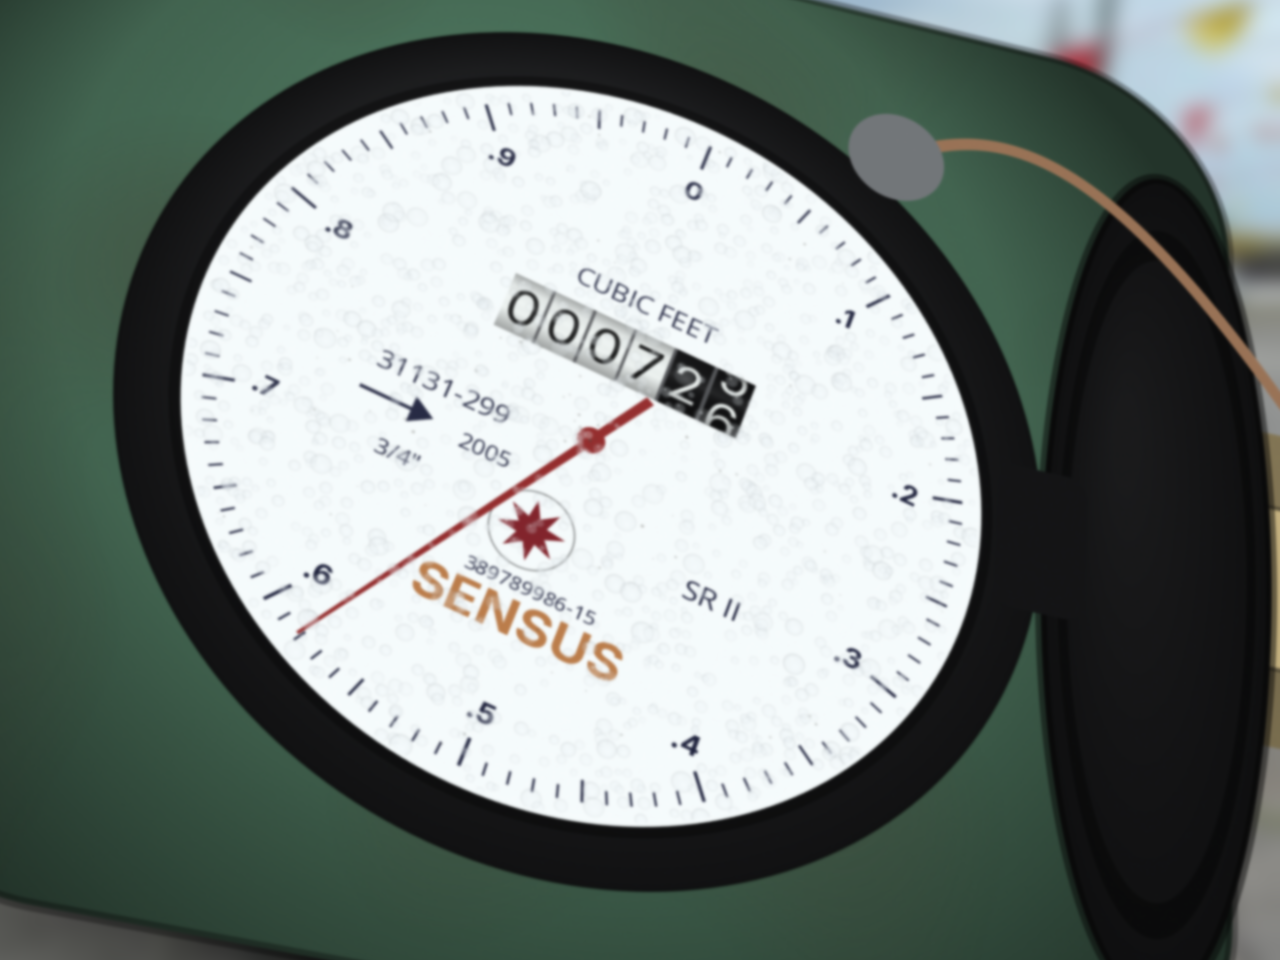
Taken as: 725.58 ft³
